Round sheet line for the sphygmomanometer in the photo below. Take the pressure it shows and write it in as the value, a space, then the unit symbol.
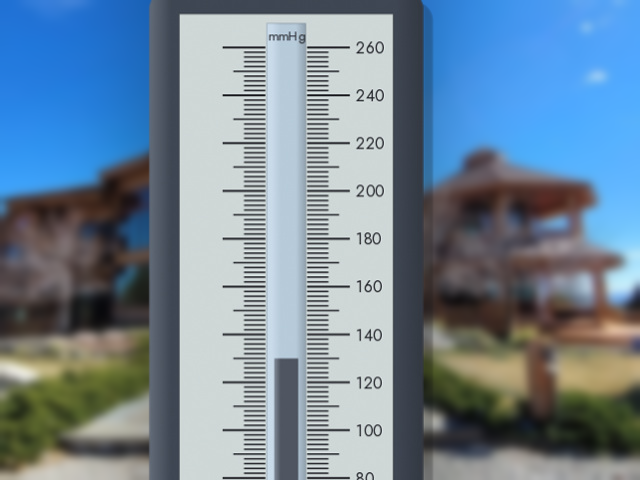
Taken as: 130 mmHg
